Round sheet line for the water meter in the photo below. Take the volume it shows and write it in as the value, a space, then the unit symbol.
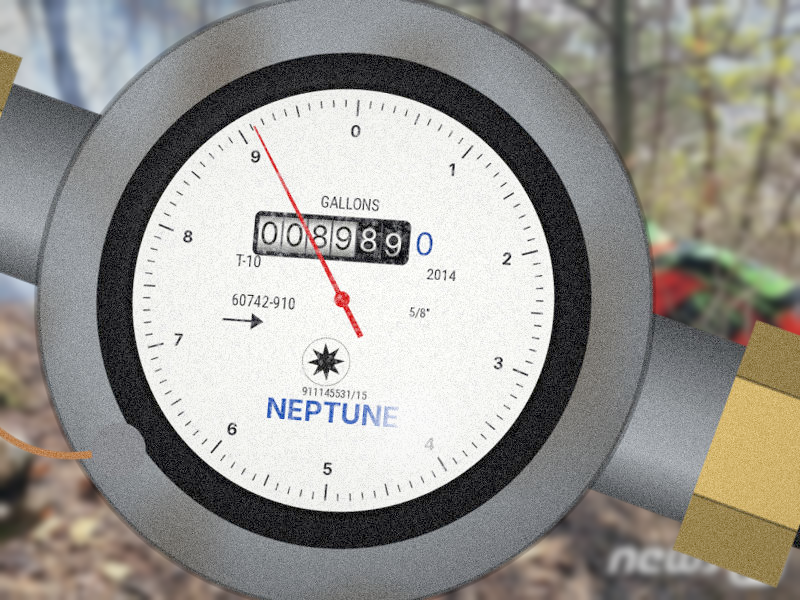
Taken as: 89889.1 gal
